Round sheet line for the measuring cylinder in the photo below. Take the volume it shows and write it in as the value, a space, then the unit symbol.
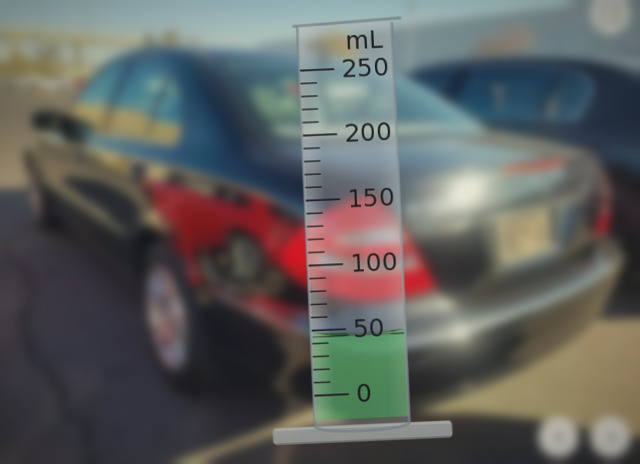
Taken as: 45 mL
